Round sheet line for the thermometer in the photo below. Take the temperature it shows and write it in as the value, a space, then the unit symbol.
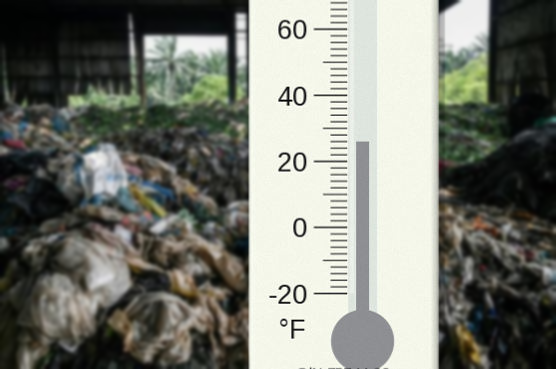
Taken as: 26 °F
